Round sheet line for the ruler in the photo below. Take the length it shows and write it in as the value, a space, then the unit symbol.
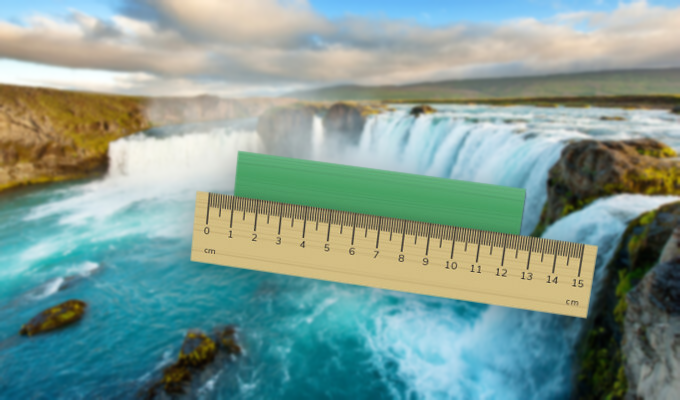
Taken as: 11.5 cm
